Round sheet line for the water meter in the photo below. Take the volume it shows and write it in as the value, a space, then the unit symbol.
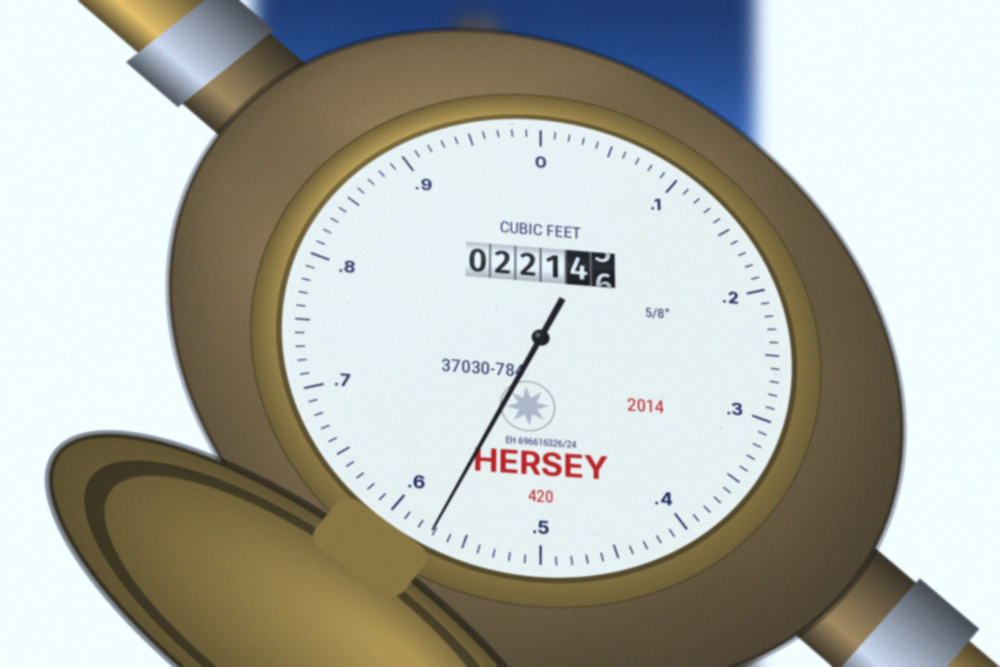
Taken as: 22145.57 ft³
